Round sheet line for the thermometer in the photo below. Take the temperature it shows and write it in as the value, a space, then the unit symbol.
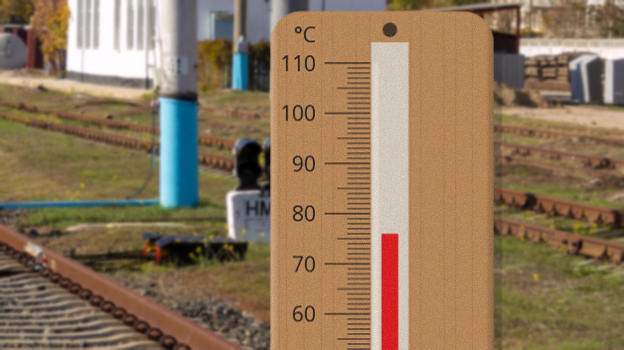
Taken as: 76 °C
